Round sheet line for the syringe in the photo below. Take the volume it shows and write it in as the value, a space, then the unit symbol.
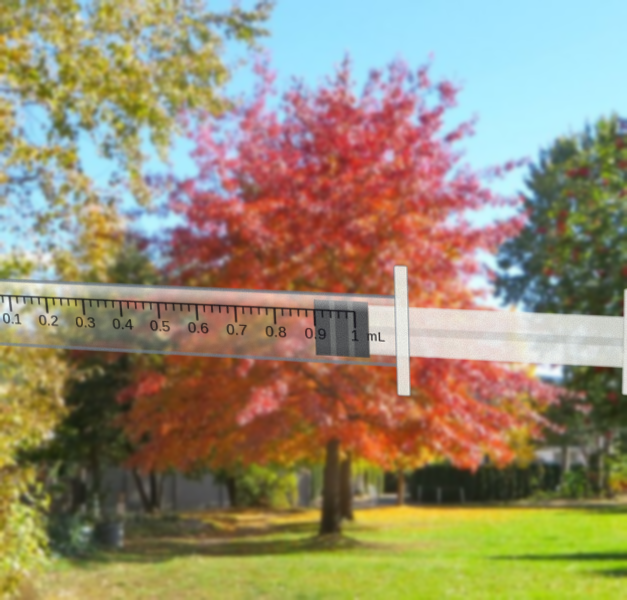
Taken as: 0.9 mL
